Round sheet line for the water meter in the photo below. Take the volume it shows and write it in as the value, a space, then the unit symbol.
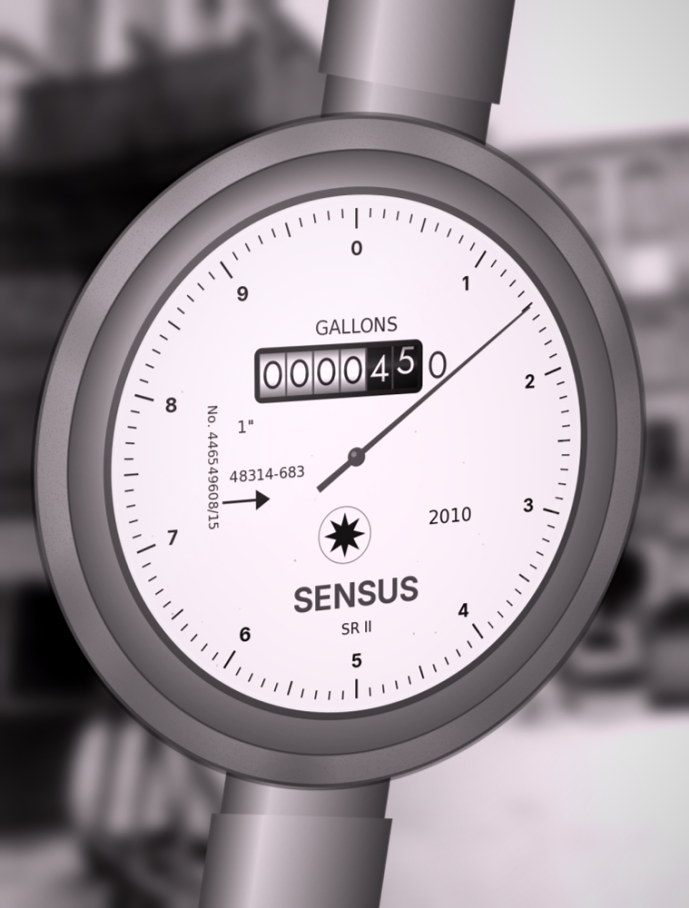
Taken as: 451.5 gal
